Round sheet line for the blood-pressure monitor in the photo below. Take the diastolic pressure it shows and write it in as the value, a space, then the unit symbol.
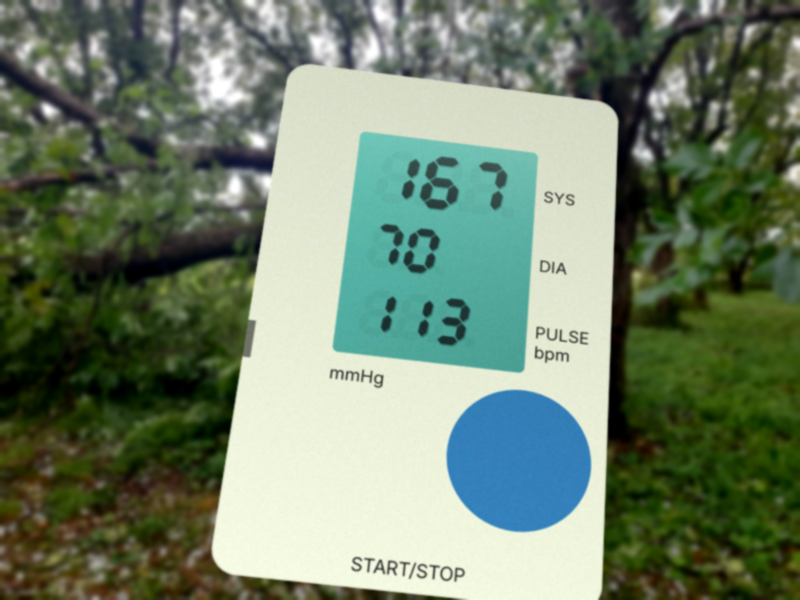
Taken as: 70 mmHg
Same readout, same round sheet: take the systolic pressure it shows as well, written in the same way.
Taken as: 167 mmHg
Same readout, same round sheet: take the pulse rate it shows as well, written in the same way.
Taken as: 113 bpm
